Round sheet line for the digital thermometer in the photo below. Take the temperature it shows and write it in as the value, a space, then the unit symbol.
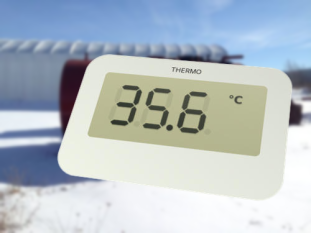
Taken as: 35.6 °C
